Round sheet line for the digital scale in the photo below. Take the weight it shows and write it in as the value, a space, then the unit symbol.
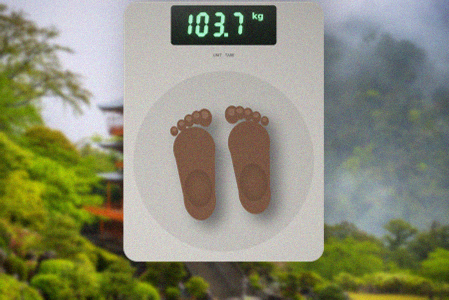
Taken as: 103.7 kg
